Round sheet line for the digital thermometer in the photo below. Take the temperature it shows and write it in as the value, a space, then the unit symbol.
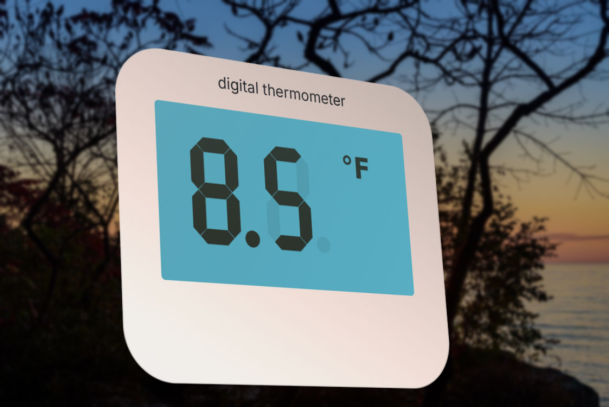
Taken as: 8.5 °F
